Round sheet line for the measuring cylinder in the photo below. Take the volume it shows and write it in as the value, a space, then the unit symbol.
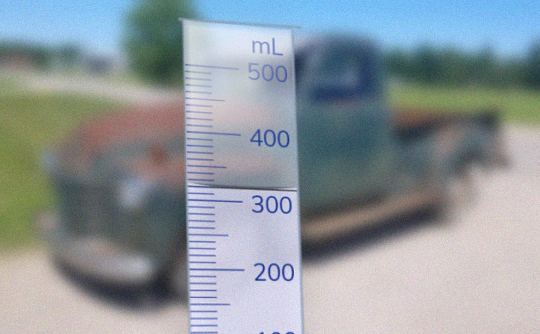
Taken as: 320 mL
